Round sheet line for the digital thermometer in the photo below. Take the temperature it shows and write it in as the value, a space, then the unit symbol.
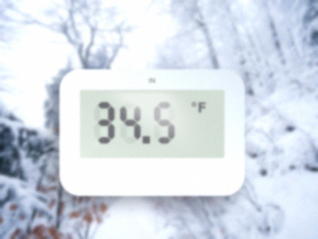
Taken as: 34.5 °F
